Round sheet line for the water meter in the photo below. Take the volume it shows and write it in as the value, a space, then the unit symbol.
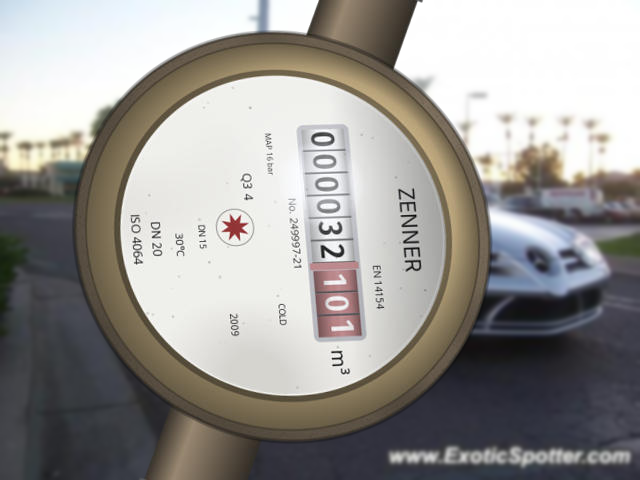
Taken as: 32.101 m³
